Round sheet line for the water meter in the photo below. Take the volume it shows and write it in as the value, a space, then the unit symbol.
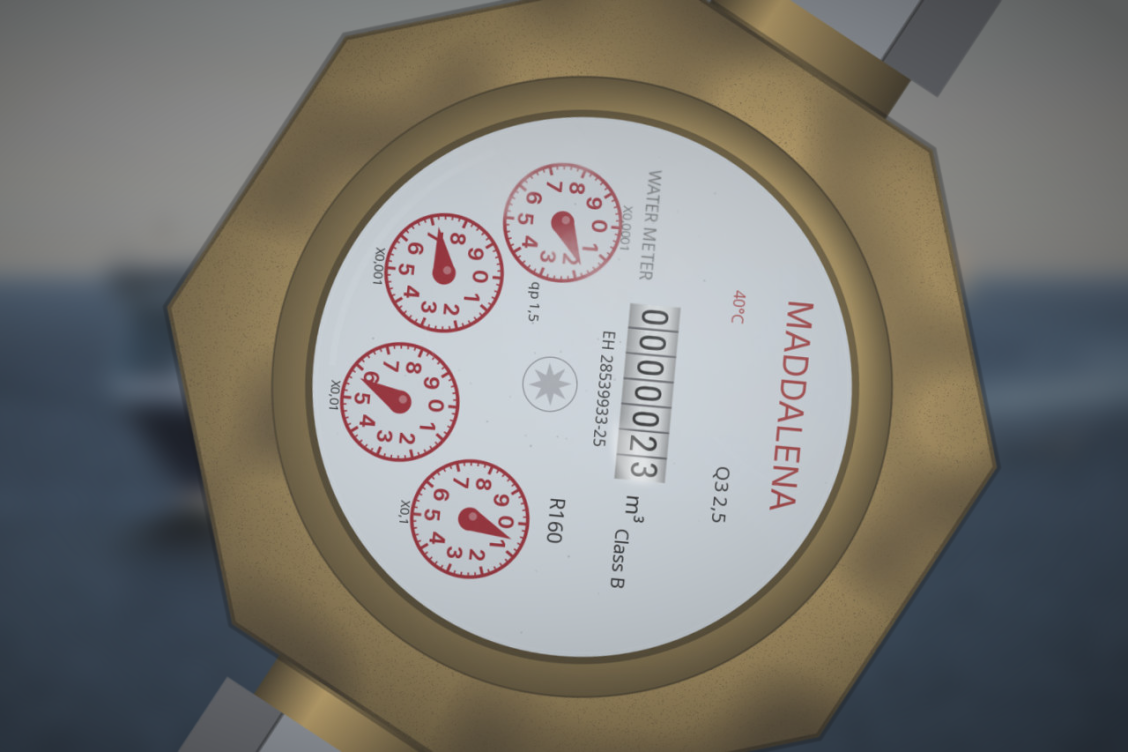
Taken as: 23.0571 m³
